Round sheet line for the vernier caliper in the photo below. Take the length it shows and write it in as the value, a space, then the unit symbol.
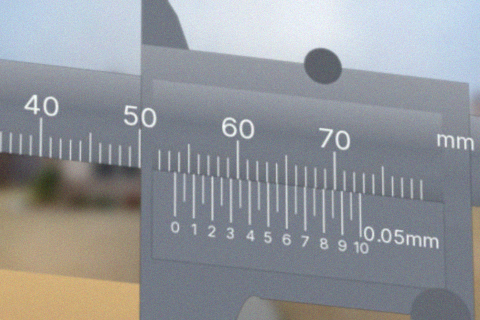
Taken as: 53.6 mm
